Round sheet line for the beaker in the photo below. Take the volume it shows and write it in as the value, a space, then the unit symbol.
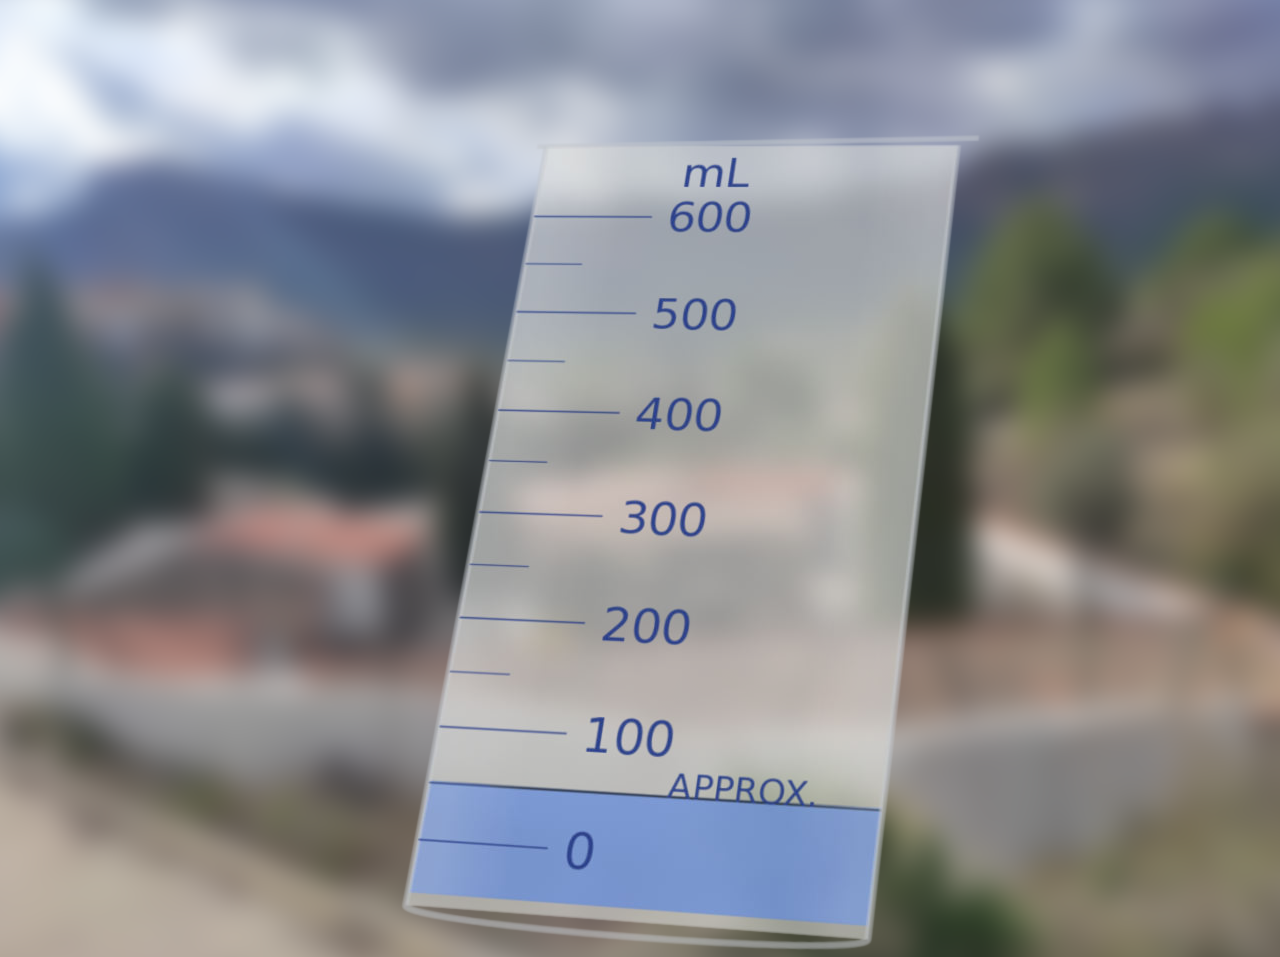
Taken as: 50 mL
